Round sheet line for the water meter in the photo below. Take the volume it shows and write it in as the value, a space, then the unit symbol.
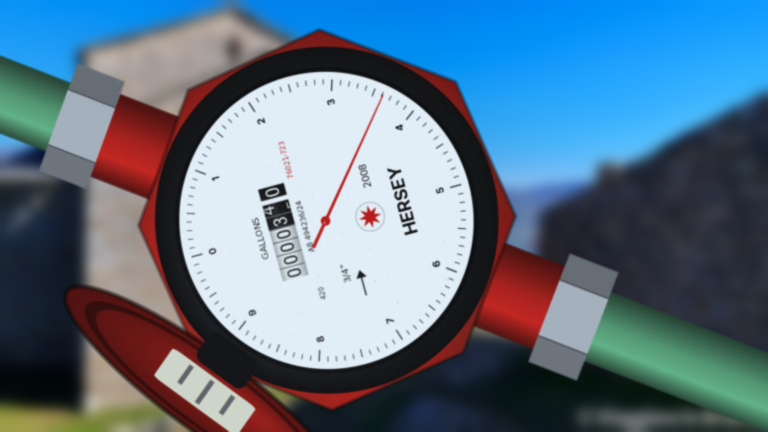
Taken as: 343.6 gal
